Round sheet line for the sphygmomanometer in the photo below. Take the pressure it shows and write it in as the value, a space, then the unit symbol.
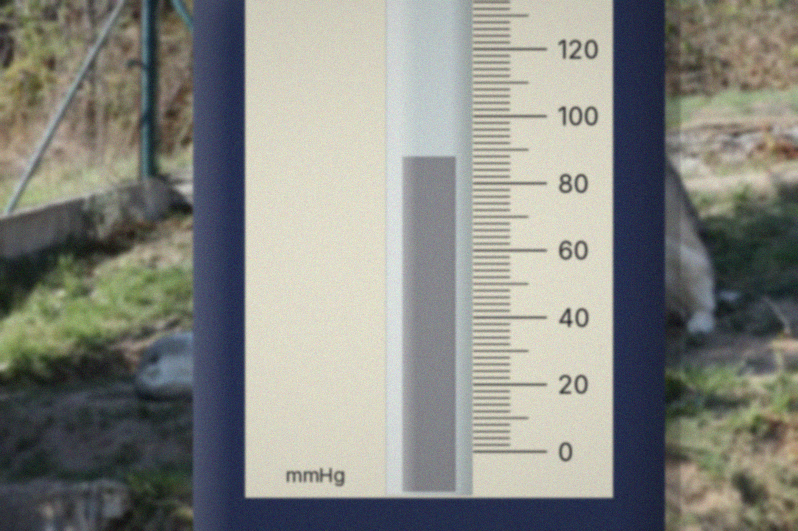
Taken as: 88 mmHg
